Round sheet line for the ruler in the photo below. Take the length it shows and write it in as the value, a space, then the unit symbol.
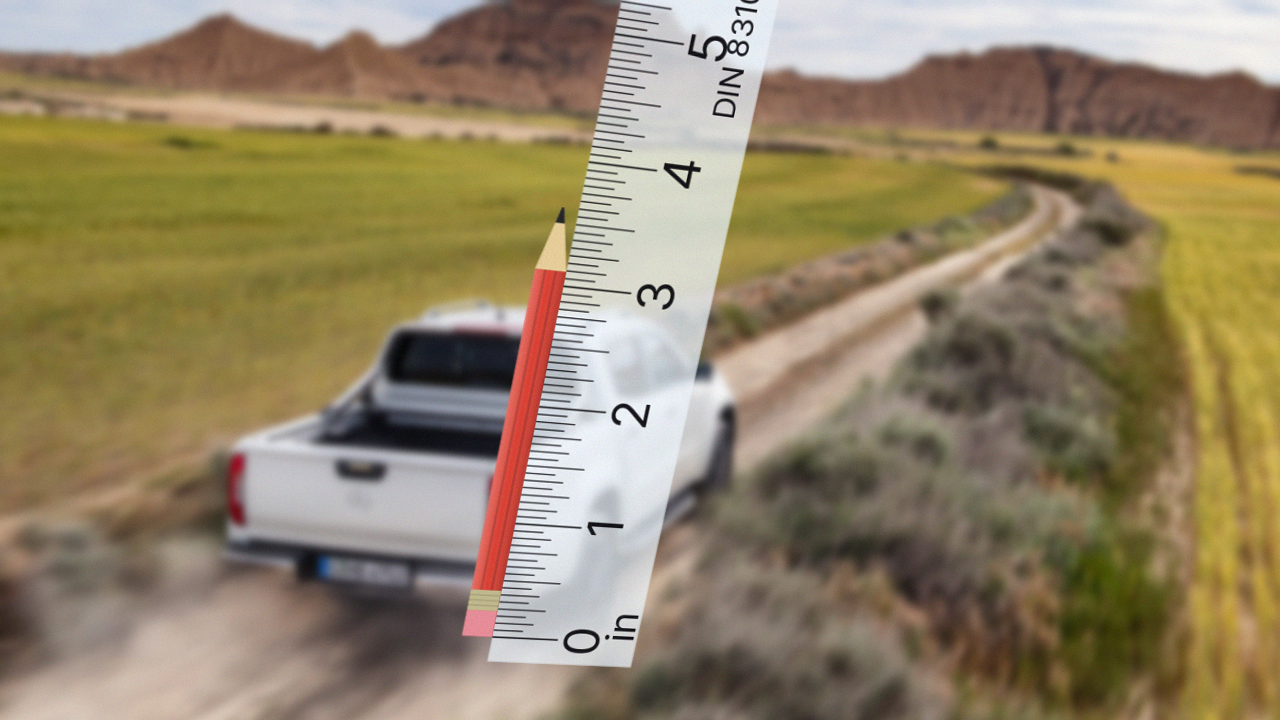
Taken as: 3.625 in
